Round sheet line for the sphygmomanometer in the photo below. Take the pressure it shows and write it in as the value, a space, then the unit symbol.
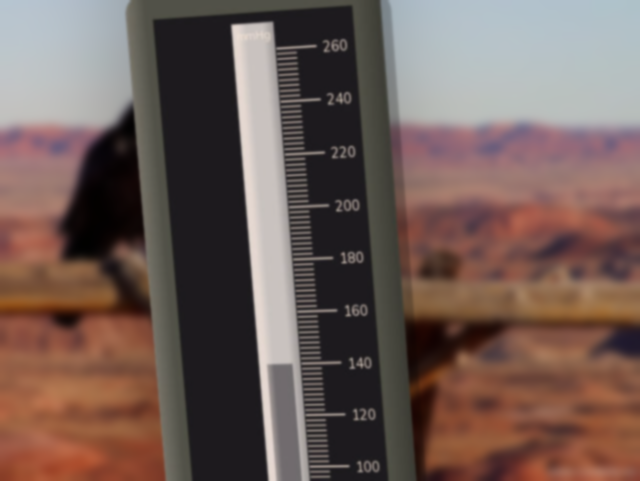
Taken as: 140 mmHg
